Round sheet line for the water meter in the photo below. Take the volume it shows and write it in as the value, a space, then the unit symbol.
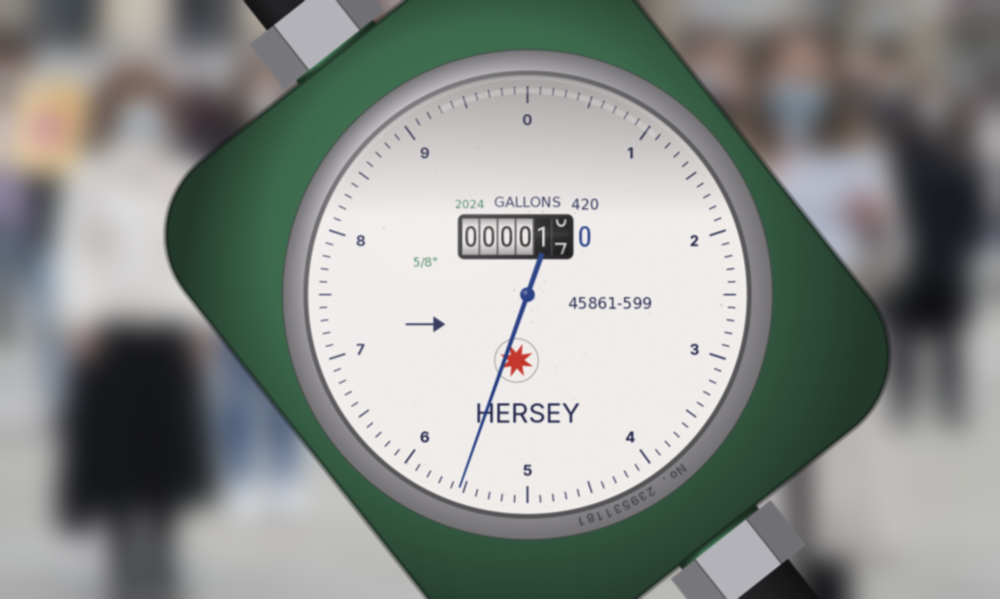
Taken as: 165.5 gal
